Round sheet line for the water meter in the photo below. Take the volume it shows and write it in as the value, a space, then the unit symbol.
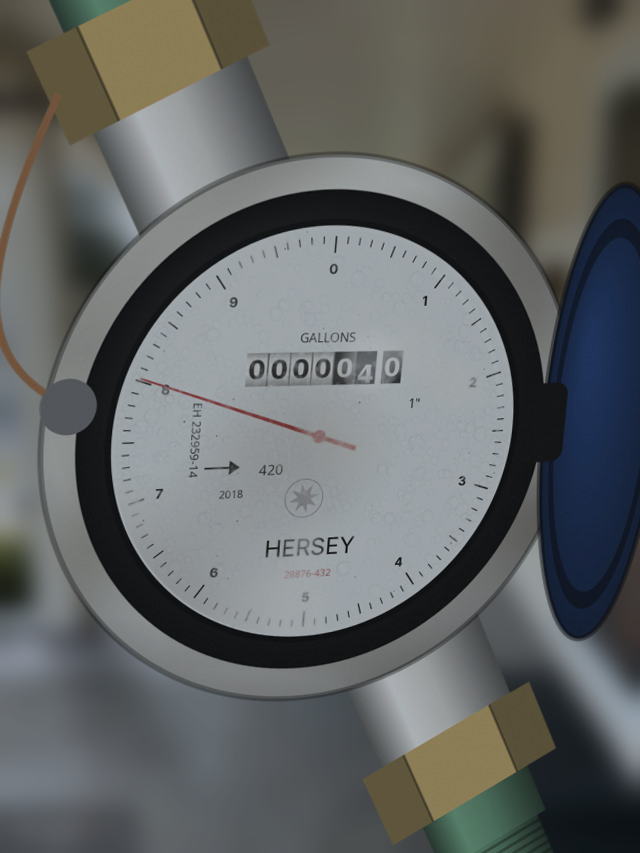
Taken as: 38.0 gal
